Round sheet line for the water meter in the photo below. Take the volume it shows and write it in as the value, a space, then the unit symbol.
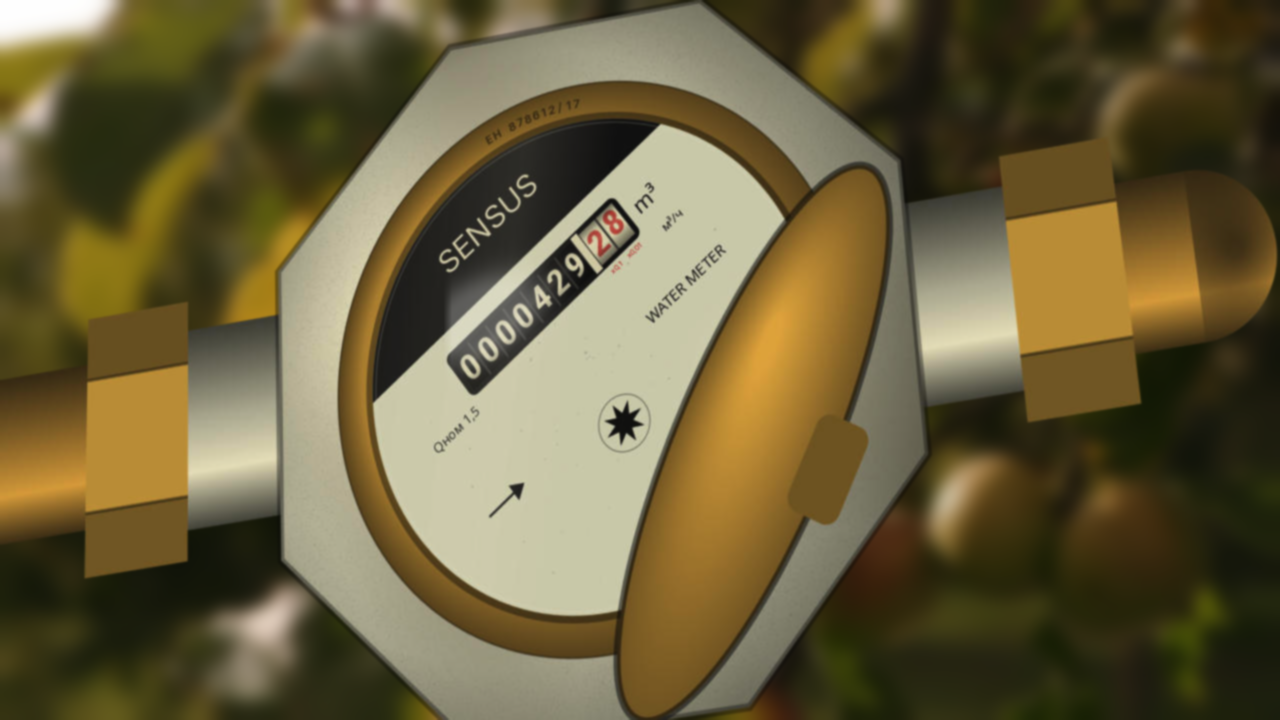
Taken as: 429.28 m³
